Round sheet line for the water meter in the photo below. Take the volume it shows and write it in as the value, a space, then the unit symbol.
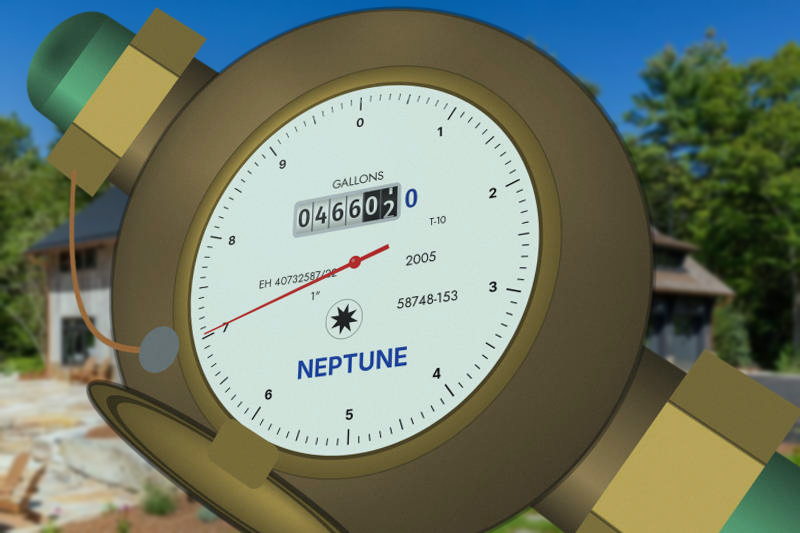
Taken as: 466017.0 gal
